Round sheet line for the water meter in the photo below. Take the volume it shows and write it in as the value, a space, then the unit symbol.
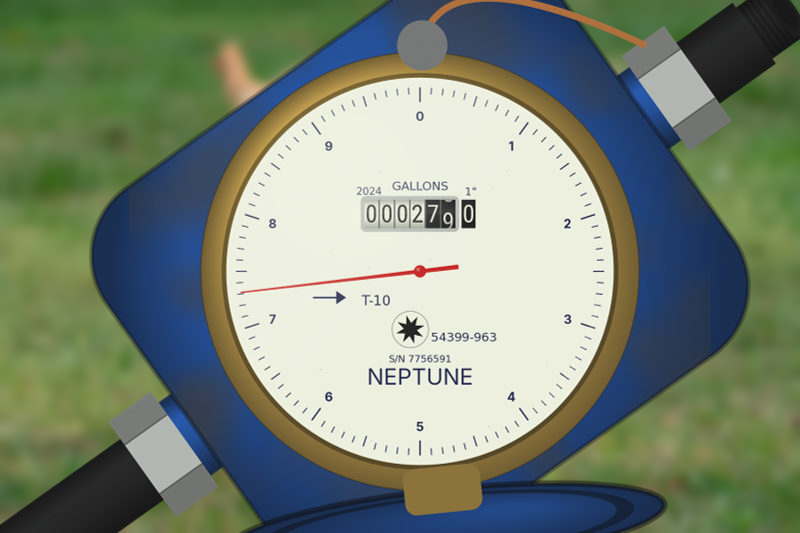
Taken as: 2787.3 gal
